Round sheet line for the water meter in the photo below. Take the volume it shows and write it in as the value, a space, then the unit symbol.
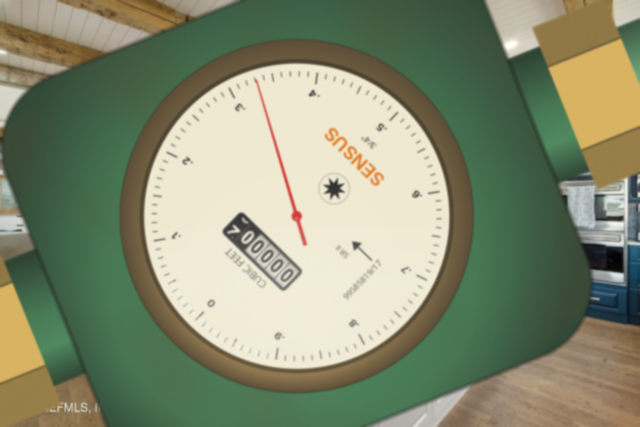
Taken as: 2.33 ft³
